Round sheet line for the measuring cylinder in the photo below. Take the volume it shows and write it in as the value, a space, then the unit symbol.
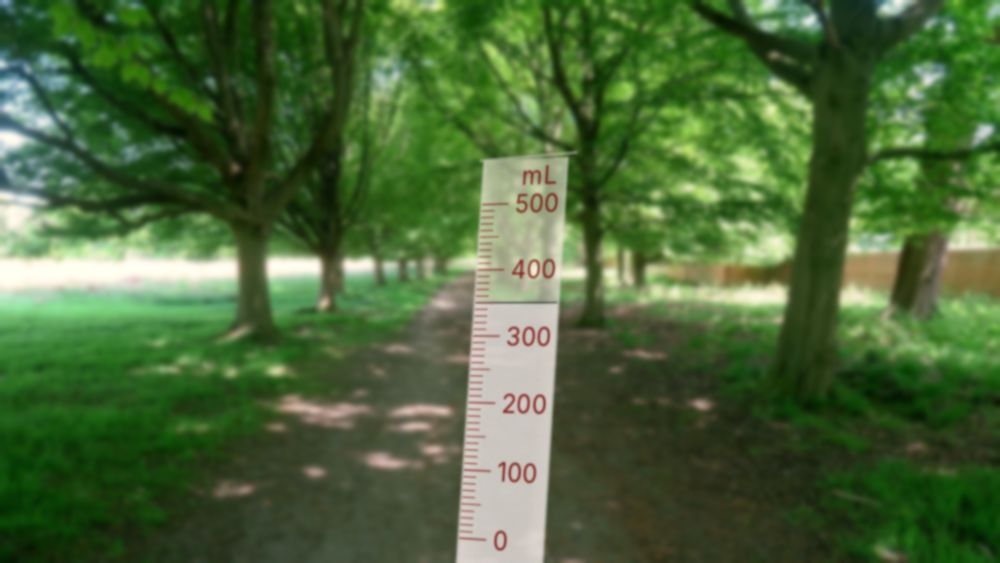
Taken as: 350 mL
